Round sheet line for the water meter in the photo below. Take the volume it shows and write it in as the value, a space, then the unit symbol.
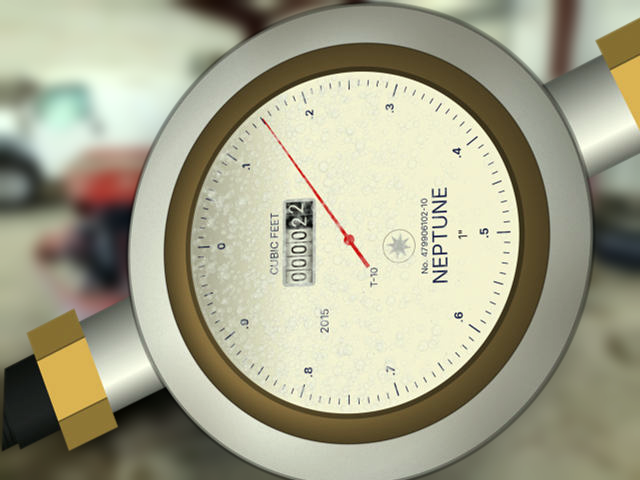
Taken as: 22.15 ft³
